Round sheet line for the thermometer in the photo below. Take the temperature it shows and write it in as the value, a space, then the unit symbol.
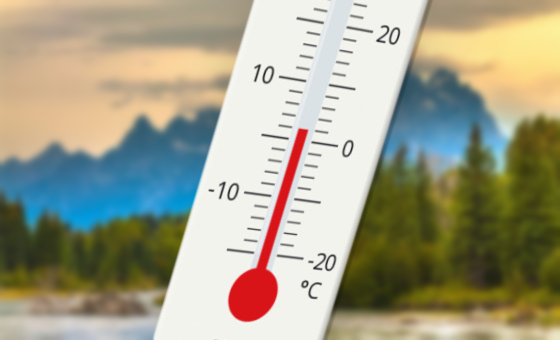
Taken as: 2 °C
